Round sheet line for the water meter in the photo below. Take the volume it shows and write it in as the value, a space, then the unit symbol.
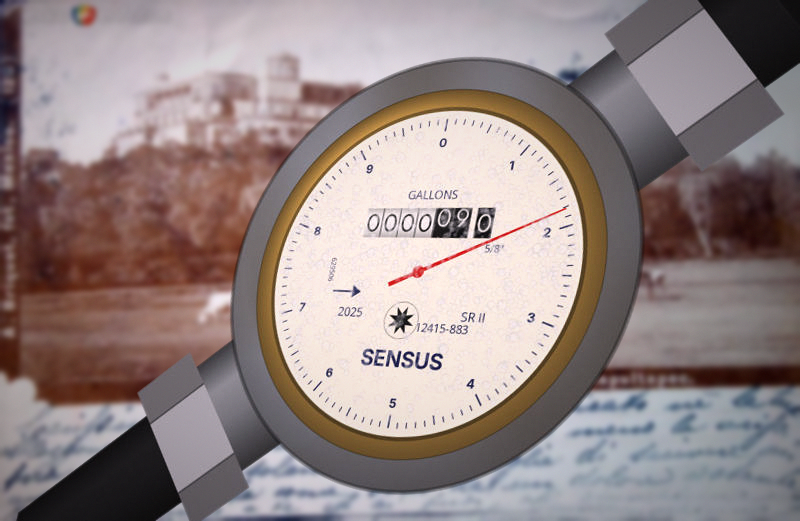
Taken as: 91.8 gal
